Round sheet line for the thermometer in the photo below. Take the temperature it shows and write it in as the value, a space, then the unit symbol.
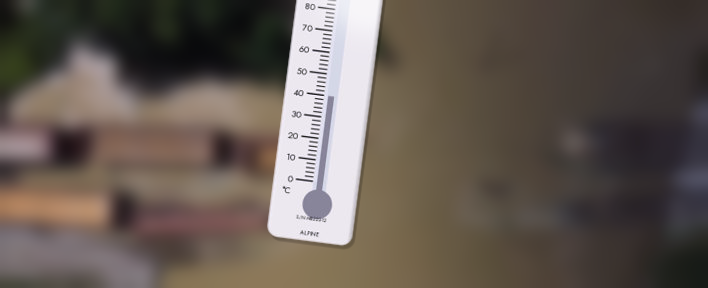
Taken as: 40 °C
